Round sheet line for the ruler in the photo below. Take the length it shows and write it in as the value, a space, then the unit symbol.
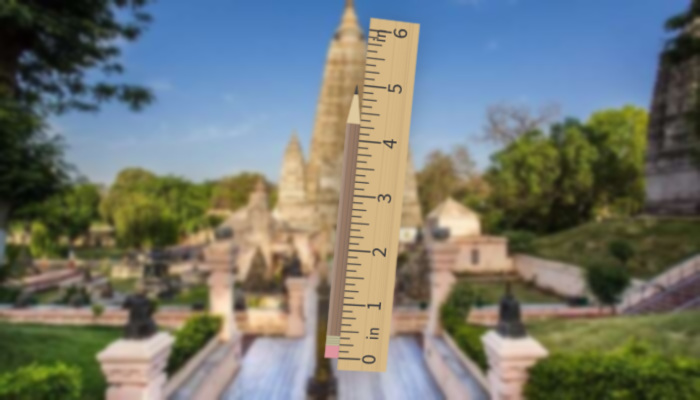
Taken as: 5 in
